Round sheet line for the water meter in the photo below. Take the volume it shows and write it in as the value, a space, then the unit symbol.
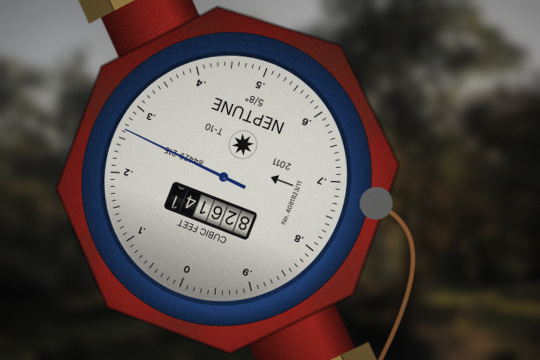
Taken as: 826141.26 ft³
